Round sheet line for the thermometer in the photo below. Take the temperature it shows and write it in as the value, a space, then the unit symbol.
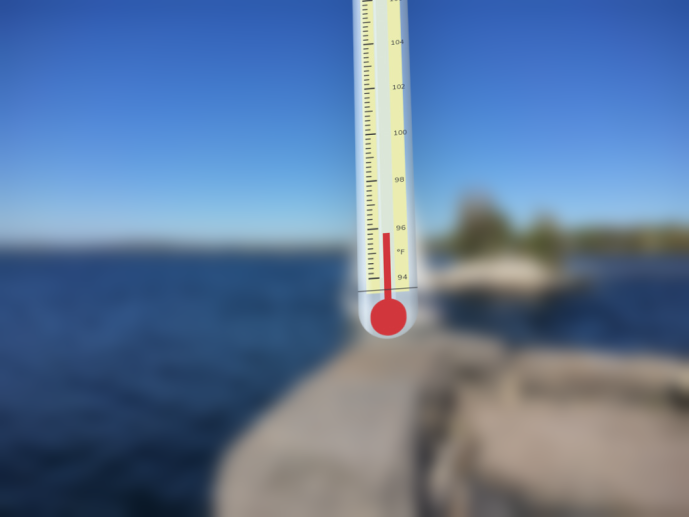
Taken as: 95.8 °F
